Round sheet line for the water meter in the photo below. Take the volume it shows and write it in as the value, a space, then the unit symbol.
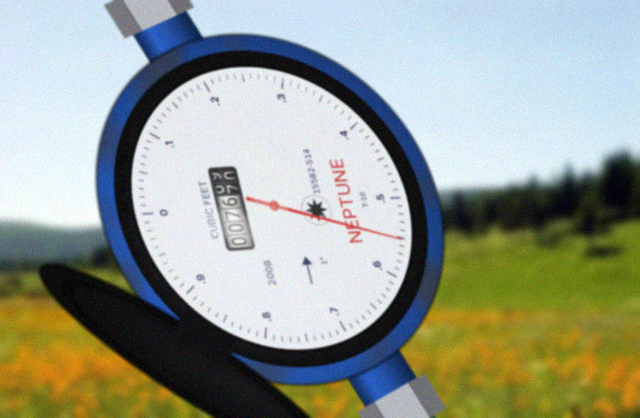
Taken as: 7669.55 ft³
